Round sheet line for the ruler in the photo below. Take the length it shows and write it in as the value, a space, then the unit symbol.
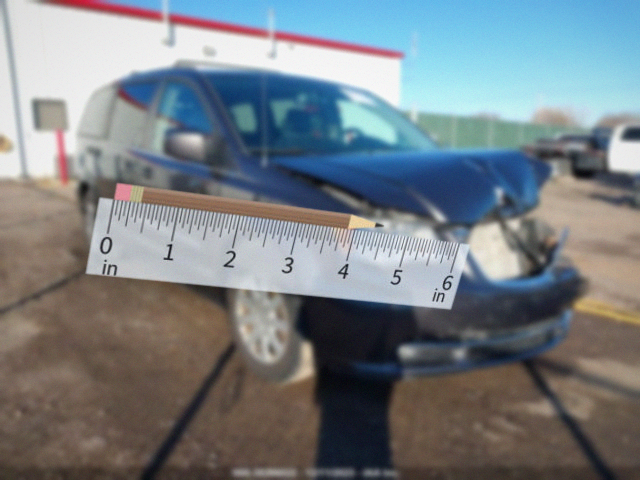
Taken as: 4.5 in
